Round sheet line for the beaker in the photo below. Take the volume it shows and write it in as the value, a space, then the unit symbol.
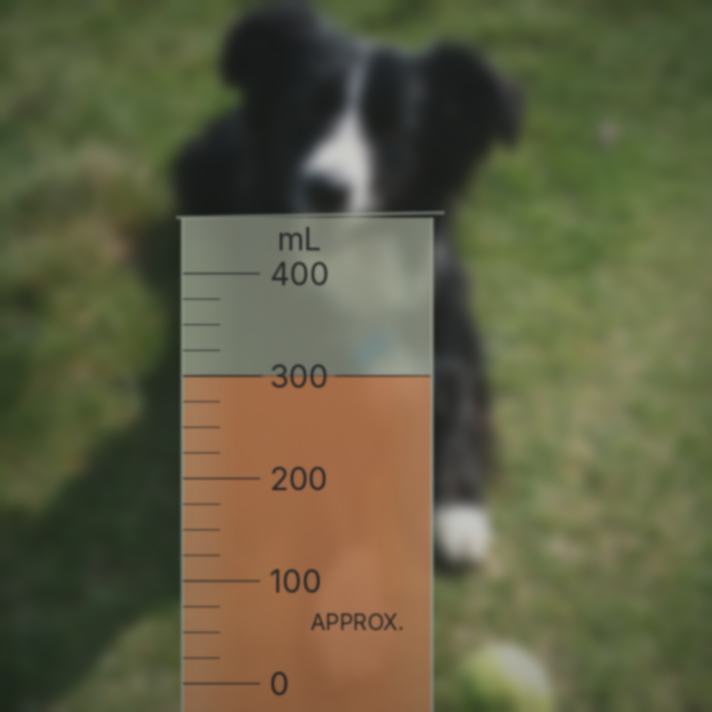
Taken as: 300 mL
